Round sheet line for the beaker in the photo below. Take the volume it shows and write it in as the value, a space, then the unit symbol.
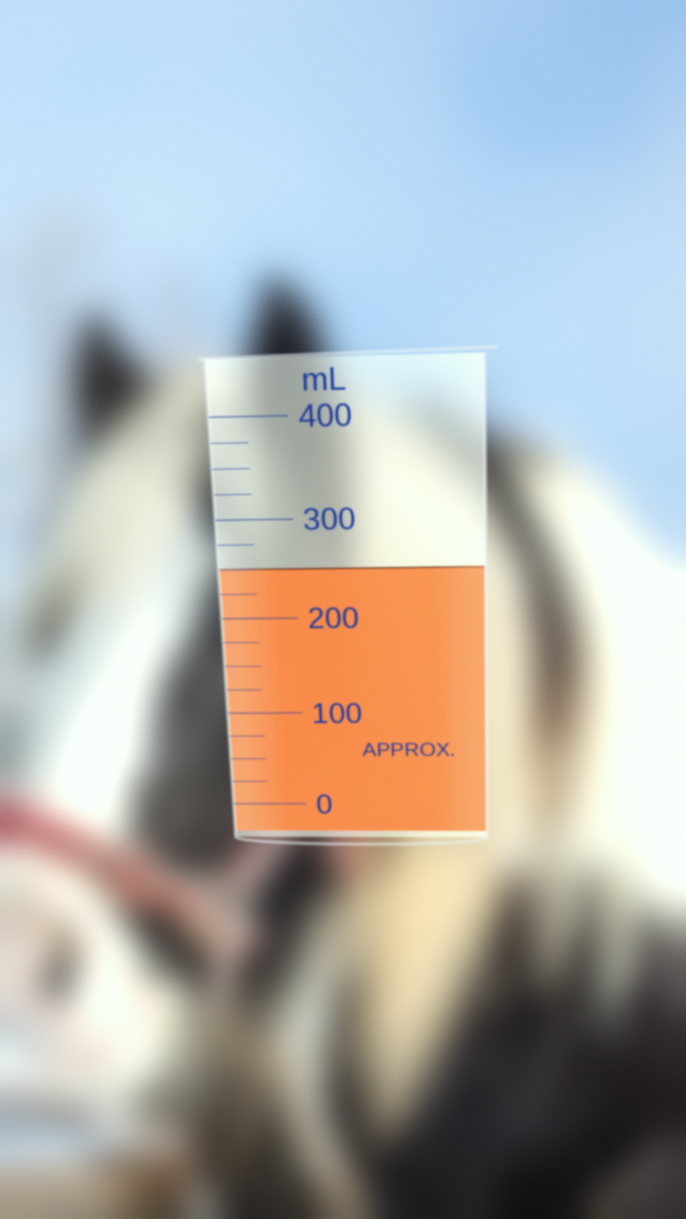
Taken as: 250 mL
